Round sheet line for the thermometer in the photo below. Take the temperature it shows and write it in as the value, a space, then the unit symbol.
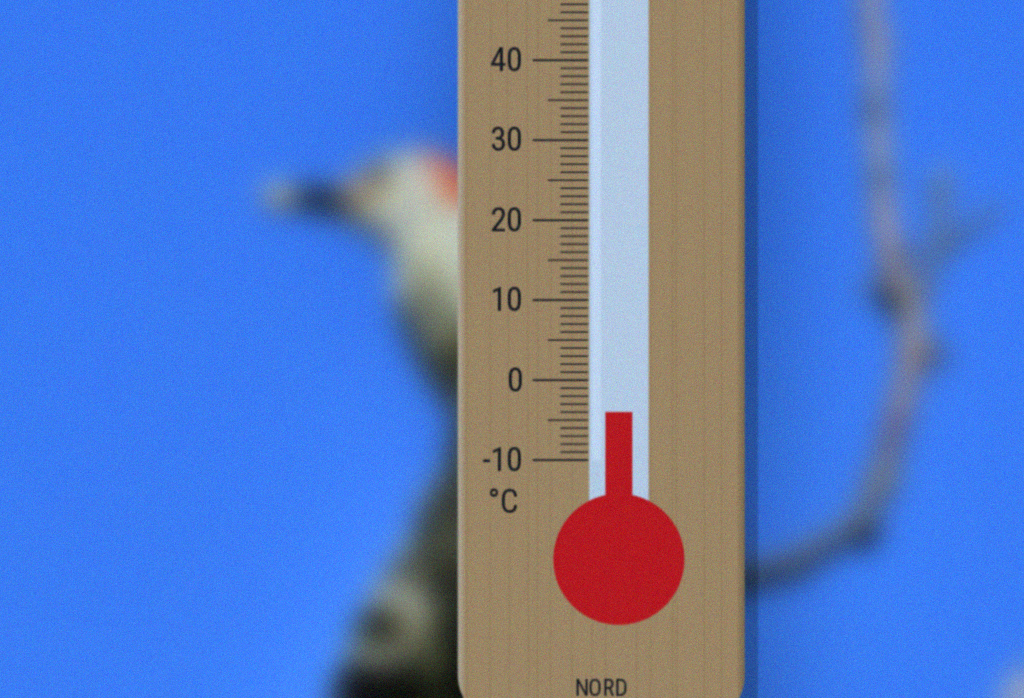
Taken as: -4 °C
